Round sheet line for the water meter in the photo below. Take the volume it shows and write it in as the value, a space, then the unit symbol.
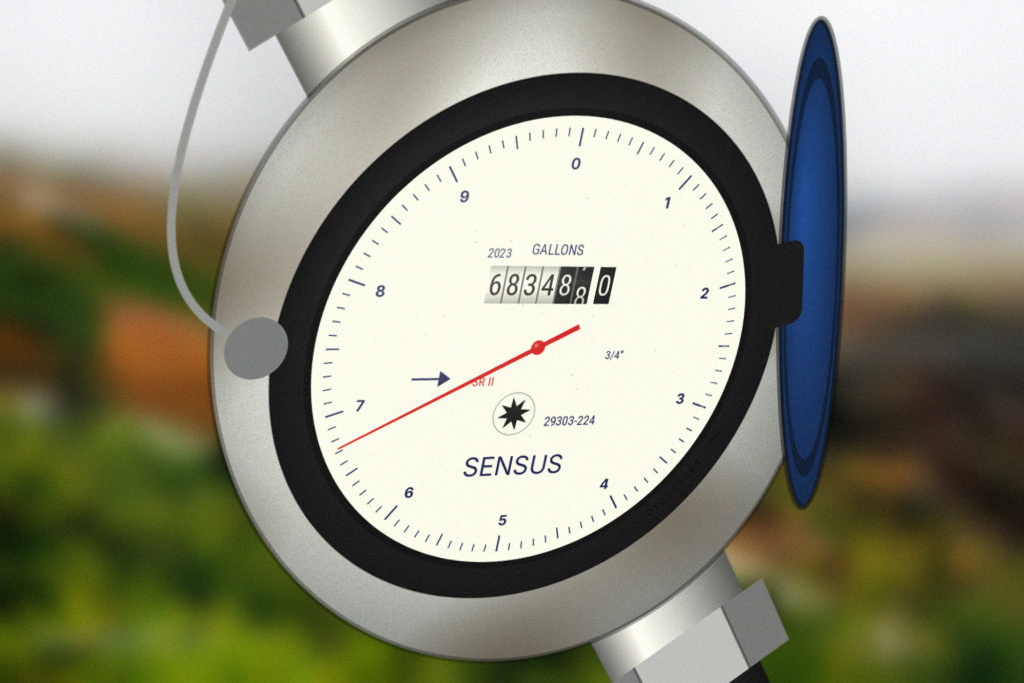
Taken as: 6834876.7 gal
